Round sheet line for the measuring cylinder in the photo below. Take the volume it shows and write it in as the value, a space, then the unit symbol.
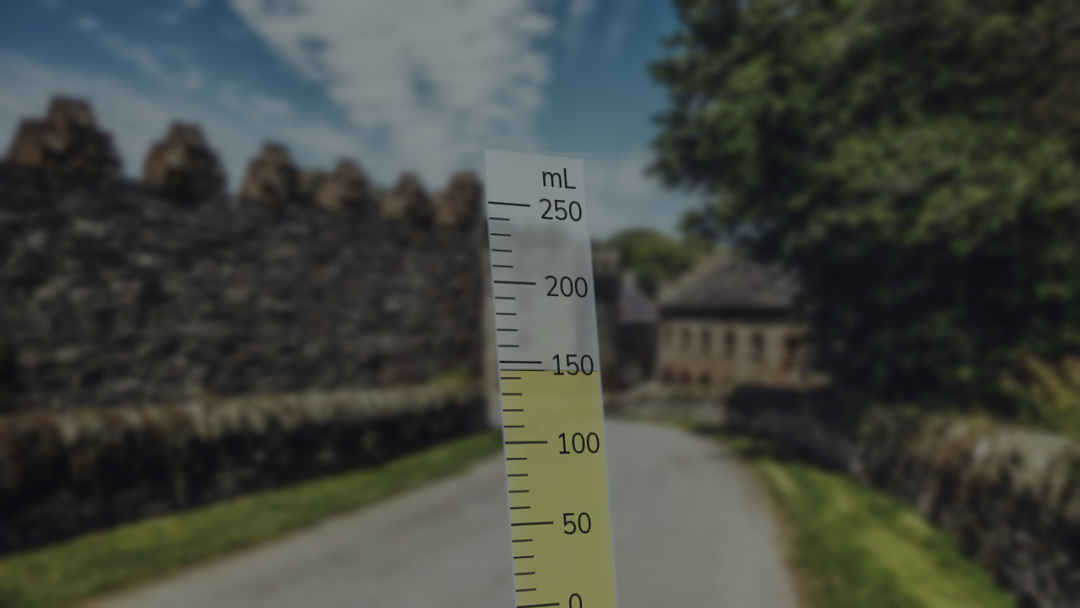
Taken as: 145 mL
